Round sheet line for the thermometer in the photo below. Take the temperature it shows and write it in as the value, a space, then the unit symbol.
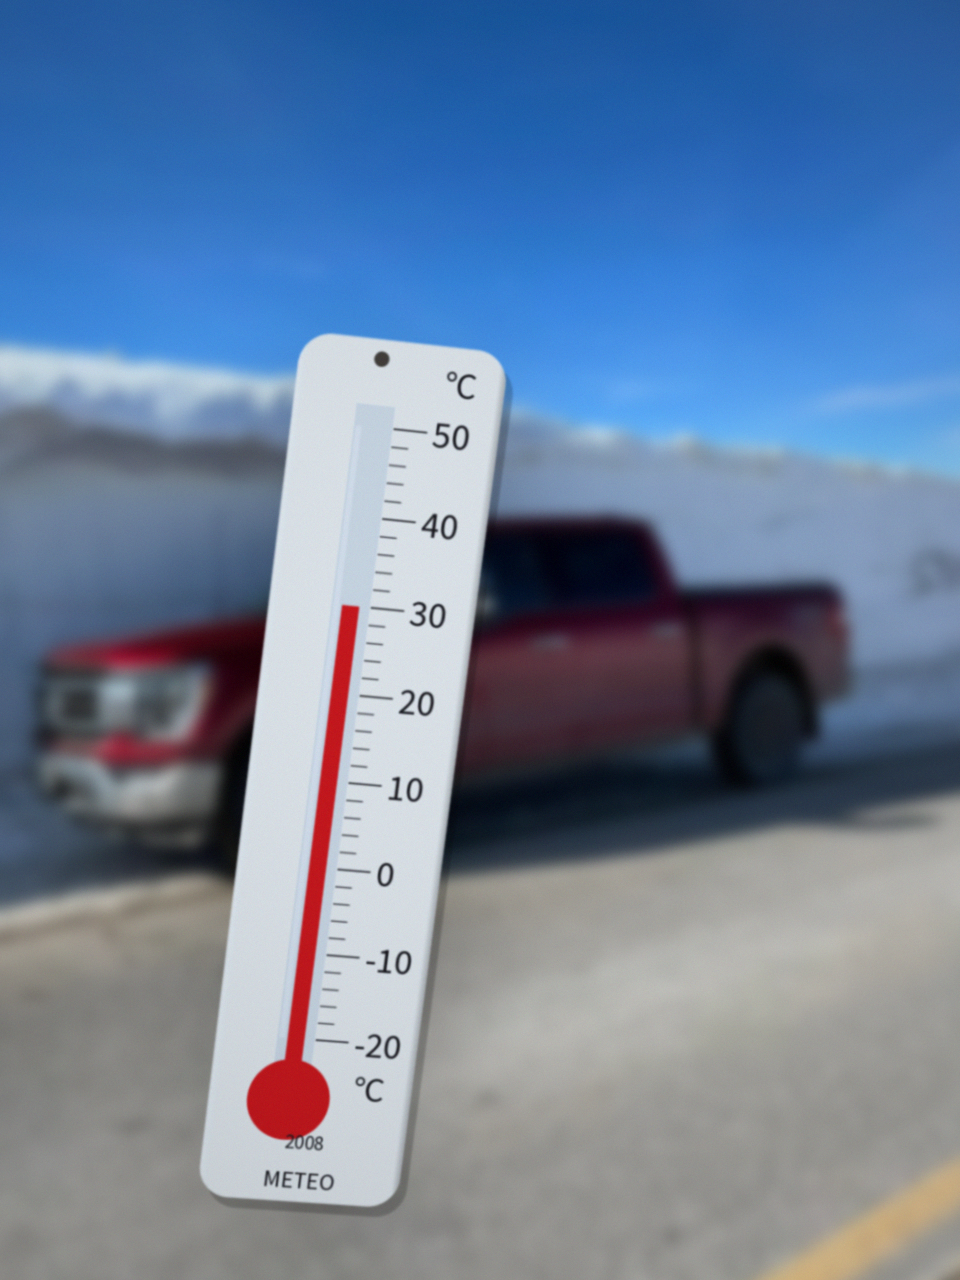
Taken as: 30 °C
